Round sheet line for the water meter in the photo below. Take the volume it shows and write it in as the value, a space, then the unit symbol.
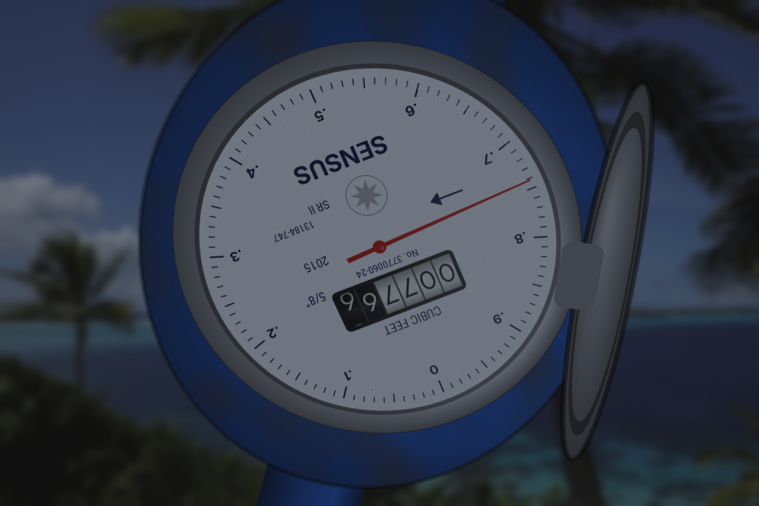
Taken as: 7765.74 ft³
